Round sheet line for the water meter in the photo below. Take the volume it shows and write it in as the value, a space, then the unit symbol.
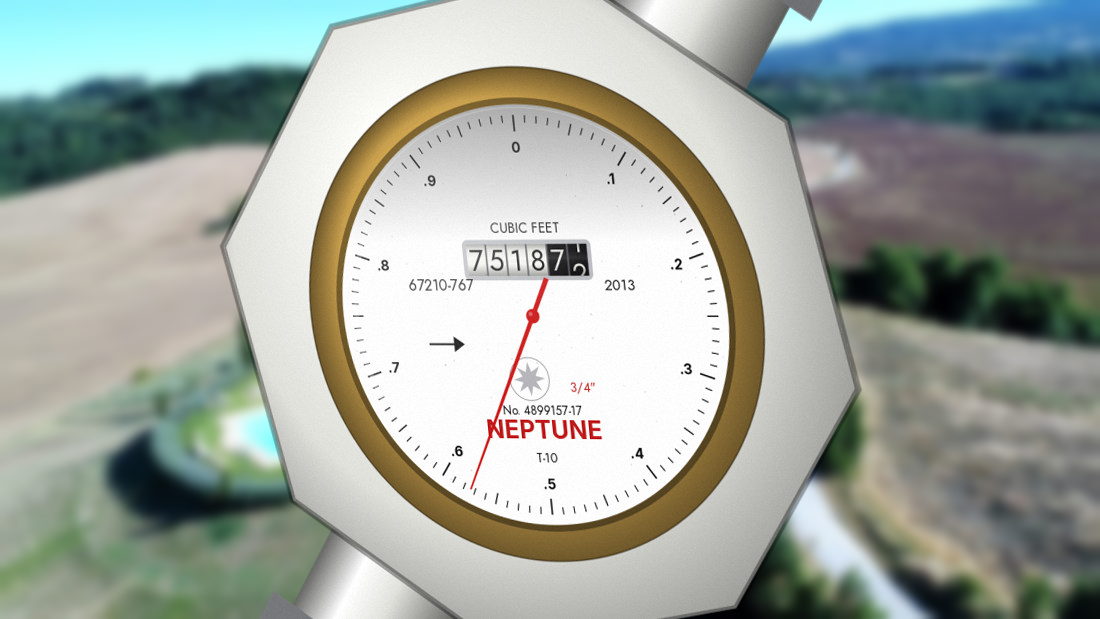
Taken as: 751871.57 ft³
